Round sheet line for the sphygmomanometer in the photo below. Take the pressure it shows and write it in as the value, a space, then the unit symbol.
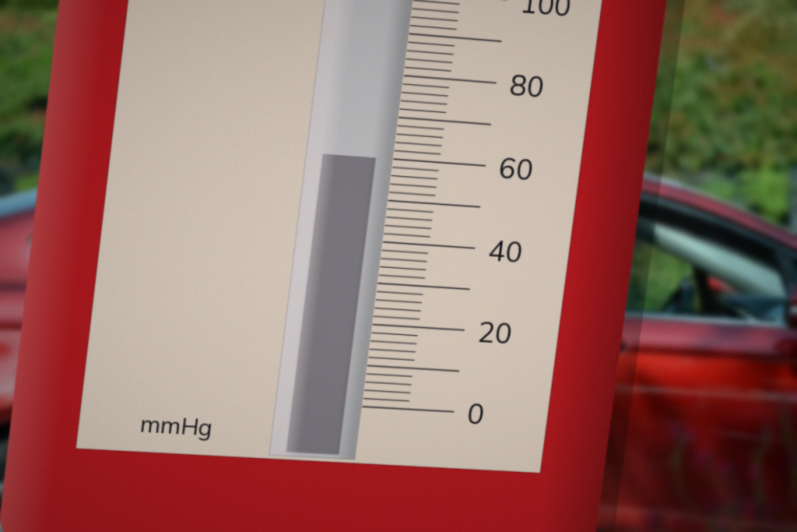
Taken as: 60 mmHg
